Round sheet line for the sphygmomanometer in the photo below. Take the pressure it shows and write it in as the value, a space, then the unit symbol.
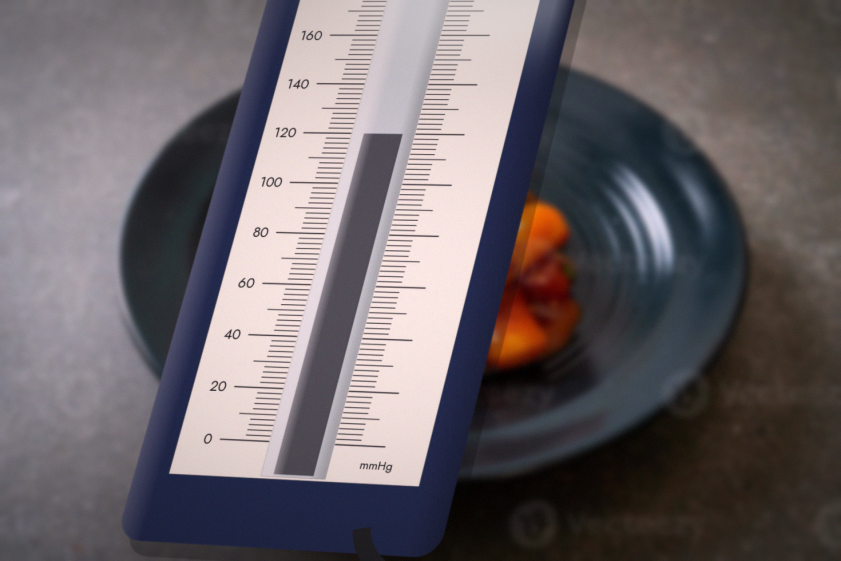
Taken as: 120 mmHg
